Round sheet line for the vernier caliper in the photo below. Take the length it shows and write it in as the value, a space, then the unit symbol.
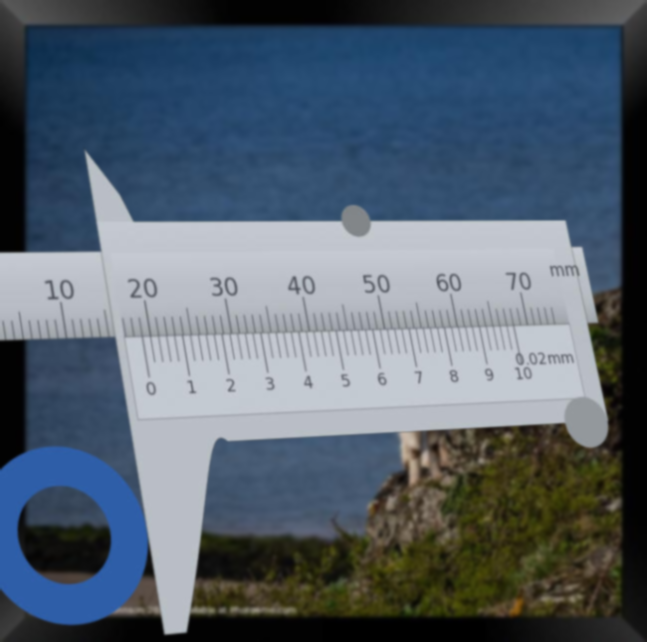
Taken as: 19.0 mm
